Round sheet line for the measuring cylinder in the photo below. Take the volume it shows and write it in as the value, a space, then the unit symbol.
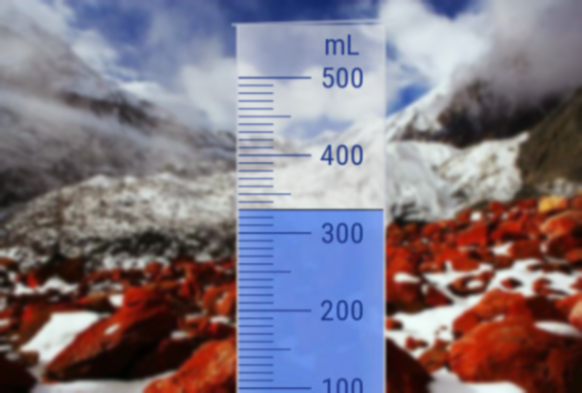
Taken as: 330 mL
